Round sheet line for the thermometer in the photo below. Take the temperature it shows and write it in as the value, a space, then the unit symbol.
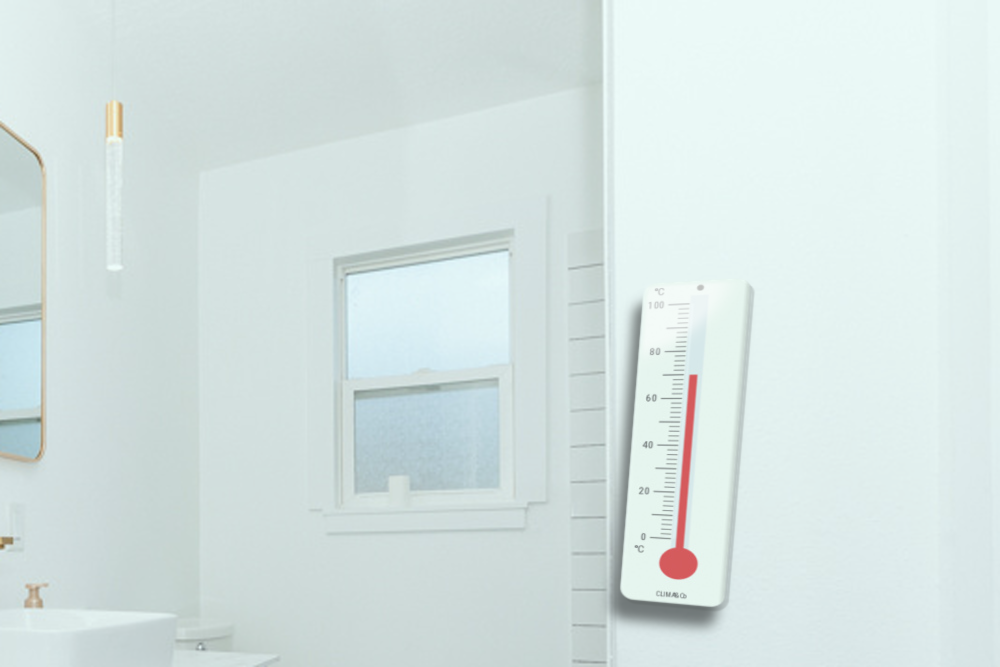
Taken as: 70 °C
